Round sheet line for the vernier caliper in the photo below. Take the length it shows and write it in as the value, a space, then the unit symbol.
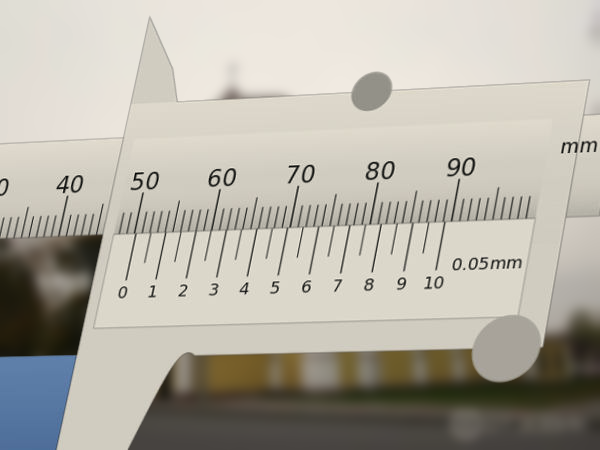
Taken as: 50.2 mm
